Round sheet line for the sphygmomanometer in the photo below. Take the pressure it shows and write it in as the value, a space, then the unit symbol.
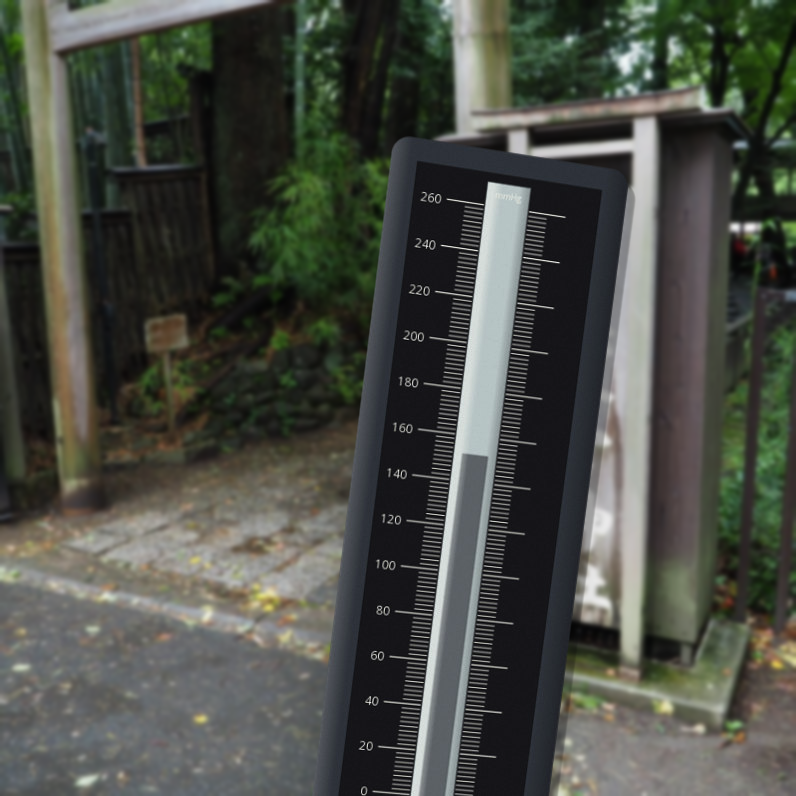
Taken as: 152 mmHg
